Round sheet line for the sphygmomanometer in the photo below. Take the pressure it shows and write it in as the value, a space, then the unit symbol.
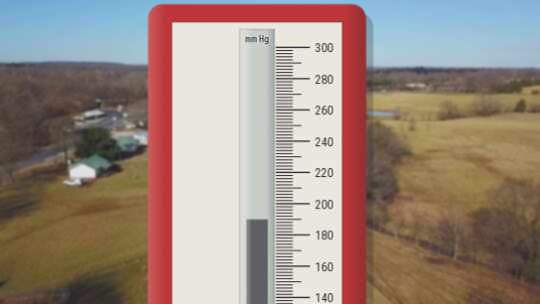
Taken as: 190 mmHg
